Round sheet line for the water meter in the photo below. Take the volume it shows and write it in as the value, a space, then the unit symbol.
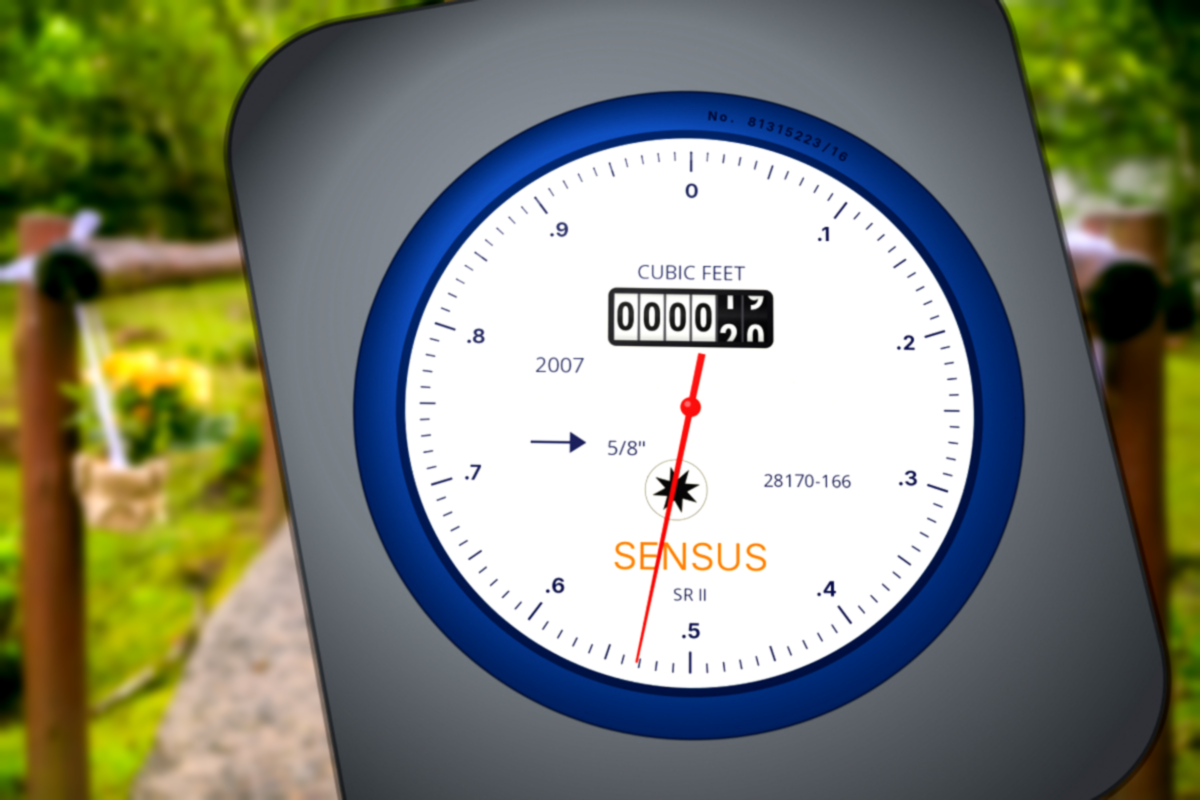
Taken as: 19.53 ft³
